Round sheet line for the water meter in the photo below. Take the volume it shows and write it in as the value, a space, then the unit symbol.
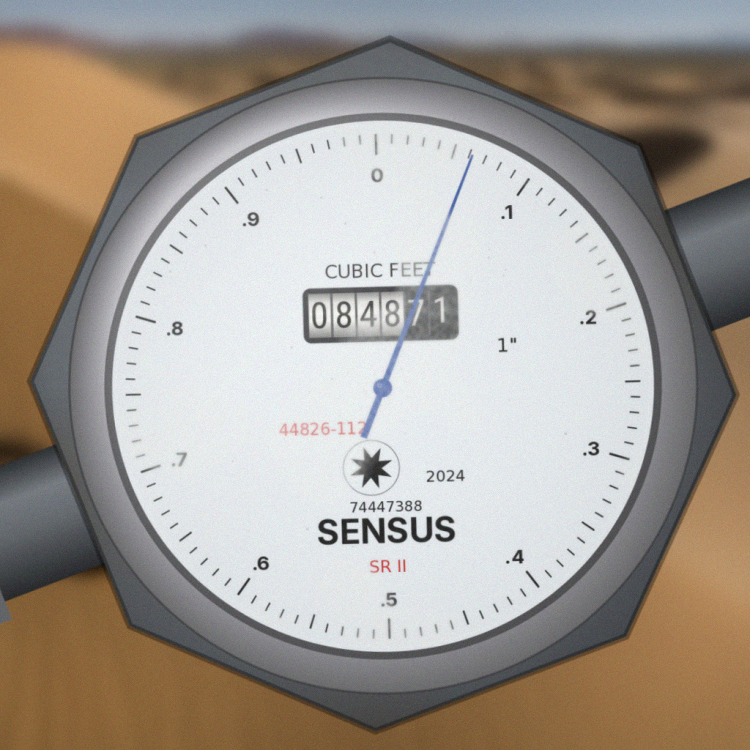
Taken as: 84871.06 ft³
